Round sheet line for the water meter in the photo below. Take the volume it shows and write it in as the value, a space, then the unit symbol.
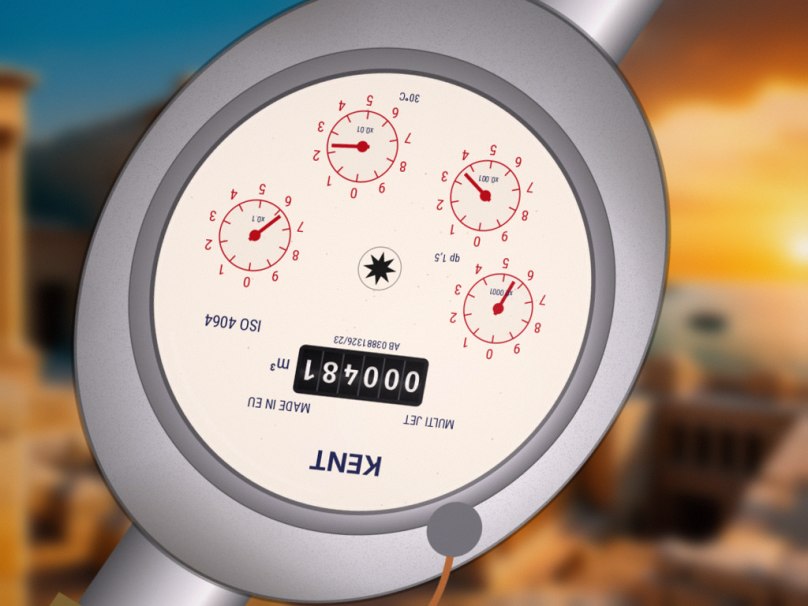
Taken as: 481.6235 m³
